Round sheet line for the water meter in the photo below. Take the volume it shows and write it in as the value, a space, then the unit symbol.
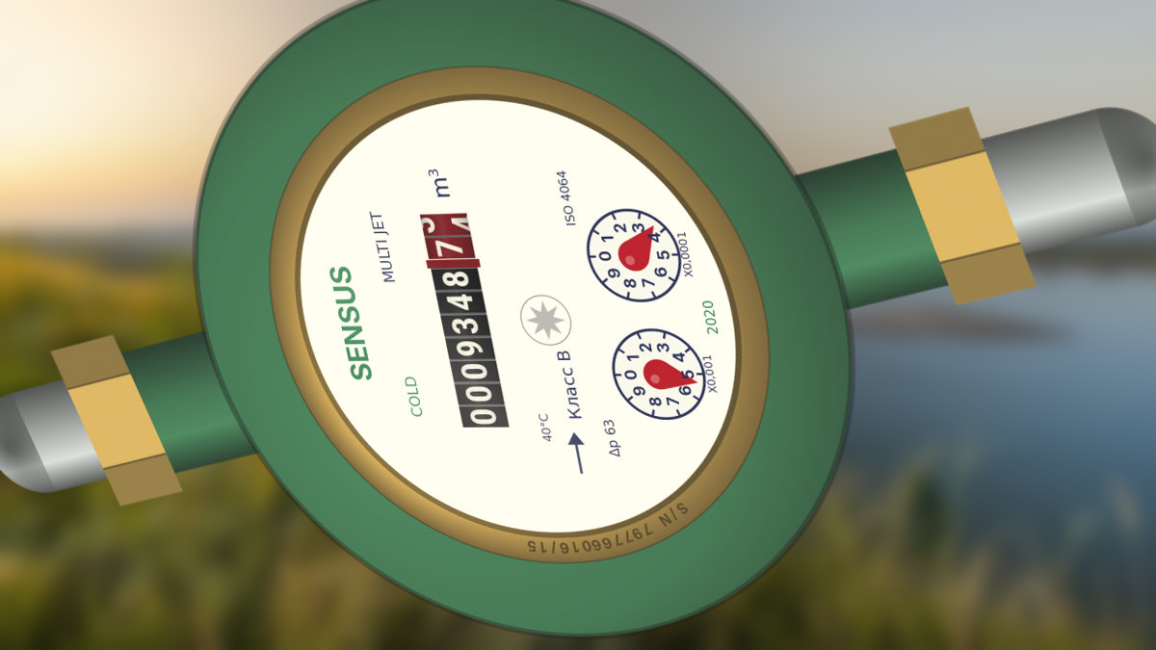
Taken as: 9348.7353 m³
